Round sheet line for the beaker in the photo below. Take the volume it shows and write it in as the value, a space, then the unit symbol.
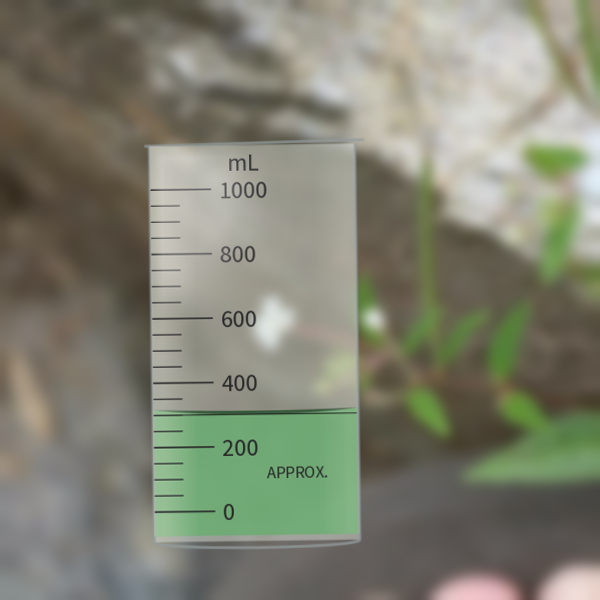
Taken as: 300 mL
